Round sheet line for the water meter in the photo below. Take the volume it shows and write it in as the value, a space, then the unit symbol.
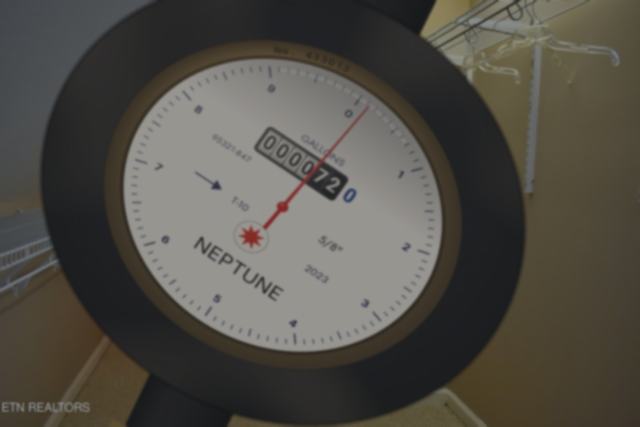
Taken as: 720.1 gal
